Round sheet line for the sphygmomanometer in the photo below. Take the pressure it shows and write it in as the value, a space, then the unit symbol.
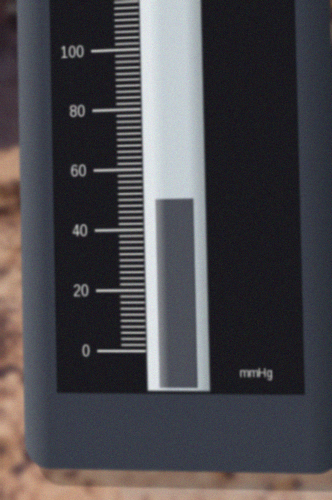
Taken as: 50 mmHg
